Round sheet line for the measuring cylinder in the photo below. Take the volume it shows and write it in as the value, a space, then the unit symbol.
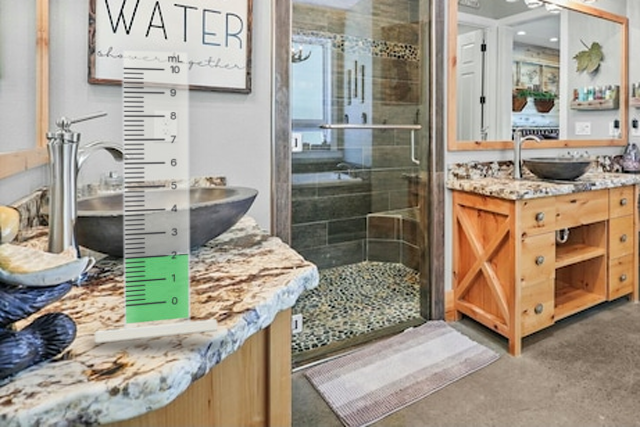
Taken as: 2 mL
